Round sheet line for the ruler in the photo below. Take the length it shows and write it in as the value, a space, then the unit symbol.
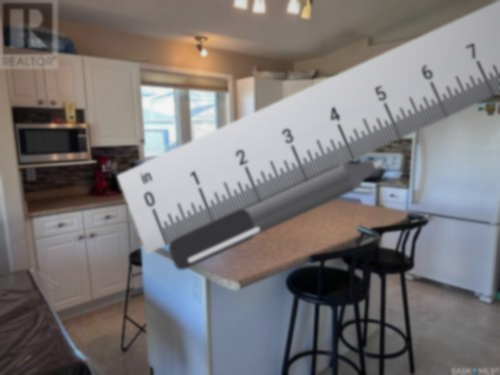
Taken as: 4.5 in
